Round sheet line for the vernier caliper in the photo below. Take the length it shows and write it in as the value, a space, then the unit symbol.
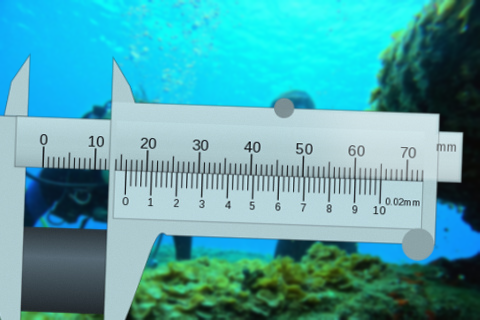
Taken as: 16.0 mm
